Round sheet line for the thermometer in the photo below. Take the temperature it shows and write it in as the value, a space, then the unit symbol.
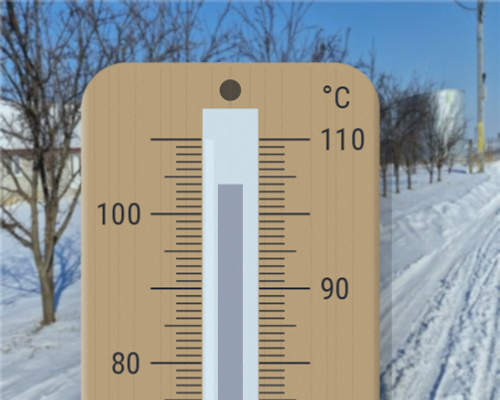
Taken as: 104 °C
